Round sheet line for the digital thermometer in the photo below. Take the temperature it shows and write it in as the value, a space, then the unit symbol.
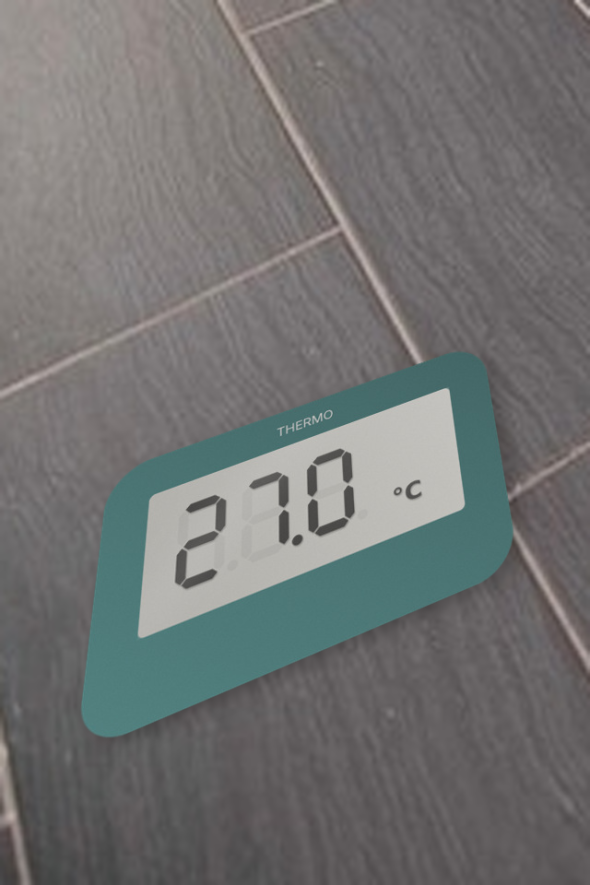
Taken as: 27.0 °C
